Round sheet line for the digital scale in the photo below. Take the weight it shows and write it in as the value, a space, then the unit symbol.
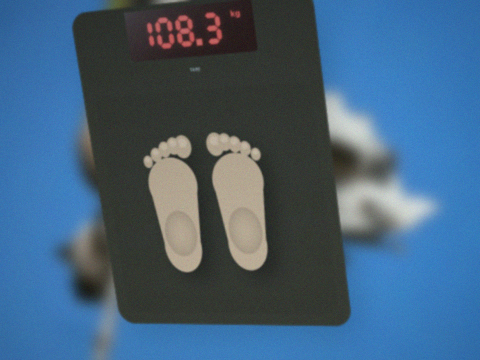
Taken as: 108.3 kg
